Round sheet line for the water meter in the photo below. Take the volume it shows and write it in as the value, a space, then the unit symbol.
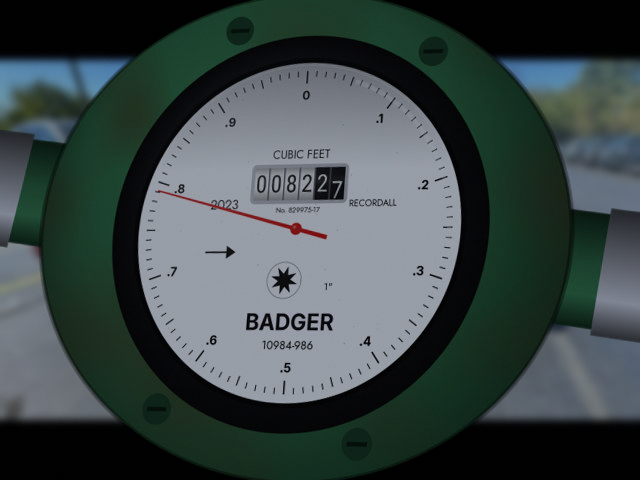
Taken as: 8226.79 ft³
